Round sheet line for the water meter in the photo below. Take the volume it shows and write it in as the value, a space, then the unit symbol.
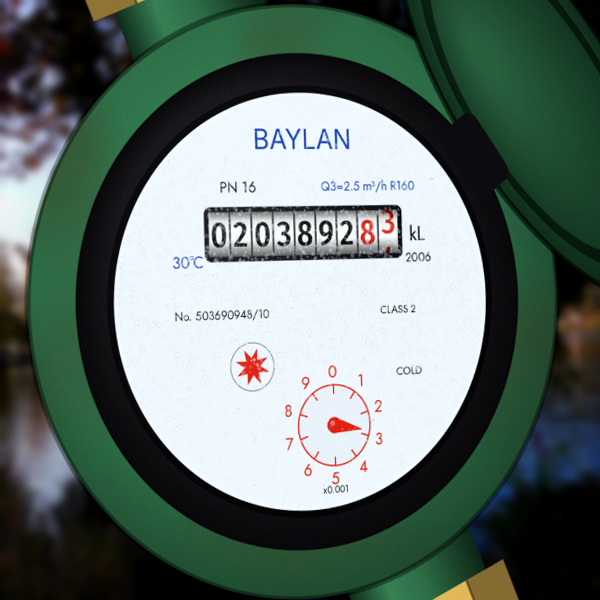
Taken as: 203892.832 kL
